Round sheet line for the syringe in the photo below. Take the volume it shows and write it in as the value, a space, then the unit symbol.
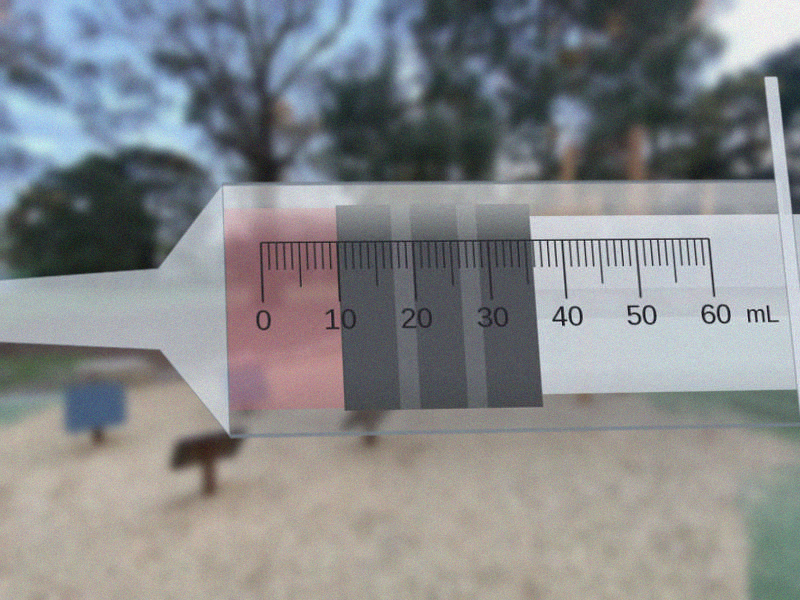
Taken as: 10 mL
